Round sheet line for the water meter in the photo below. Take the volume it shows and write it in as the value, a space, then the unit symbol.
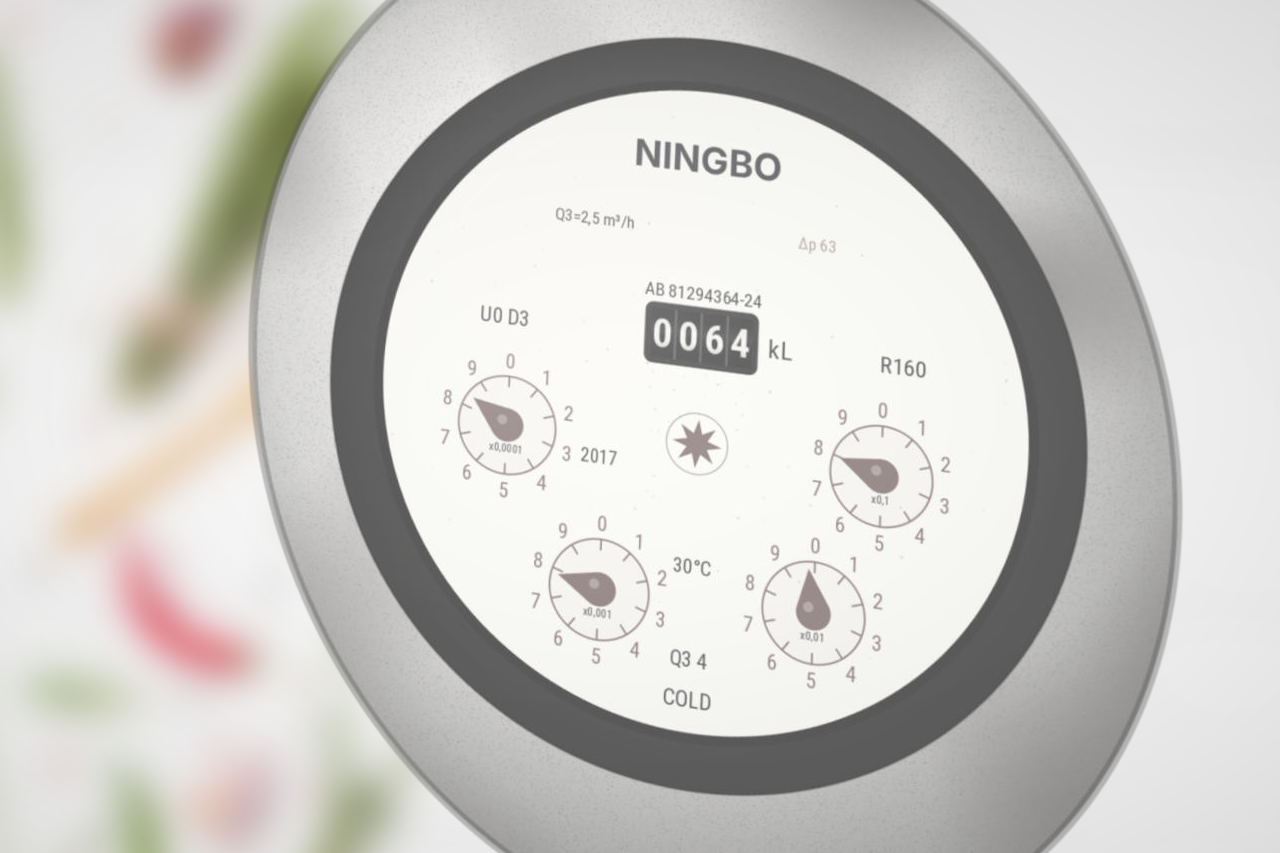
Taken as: 64.7978 kL
